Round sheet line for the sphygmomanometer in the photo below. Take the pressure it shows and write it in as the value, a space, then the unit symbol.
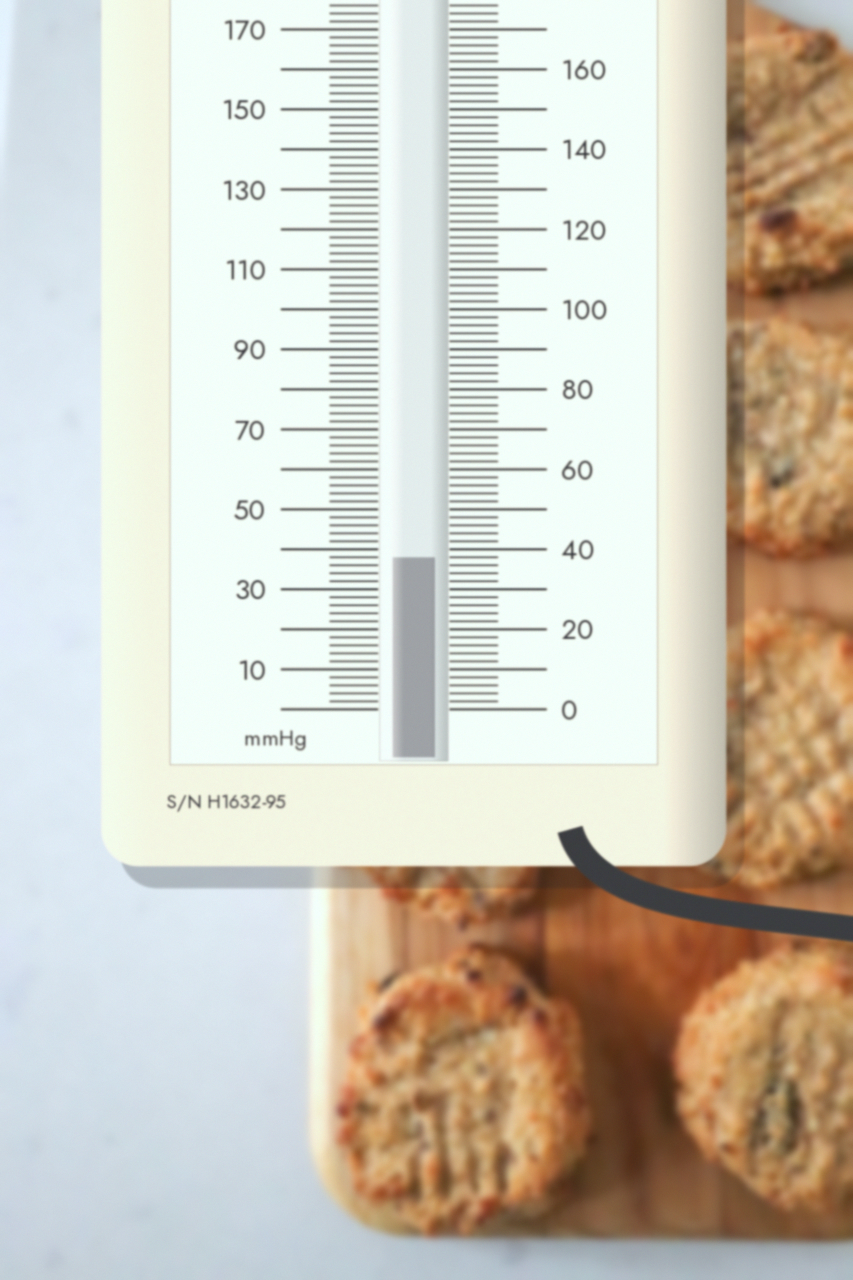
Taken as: 38 mmHg
